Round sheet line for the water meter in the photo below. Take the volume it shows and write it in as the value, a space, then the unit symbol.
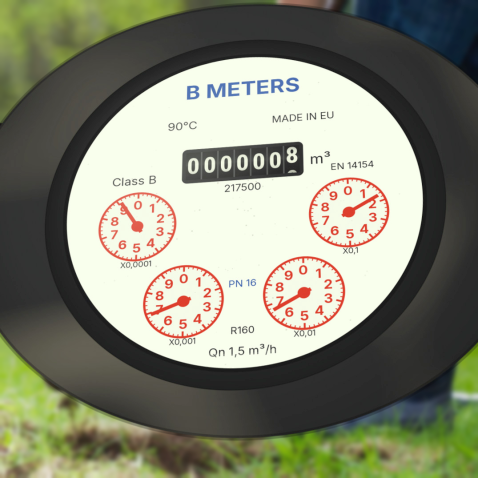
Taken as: 8.1669 m³
